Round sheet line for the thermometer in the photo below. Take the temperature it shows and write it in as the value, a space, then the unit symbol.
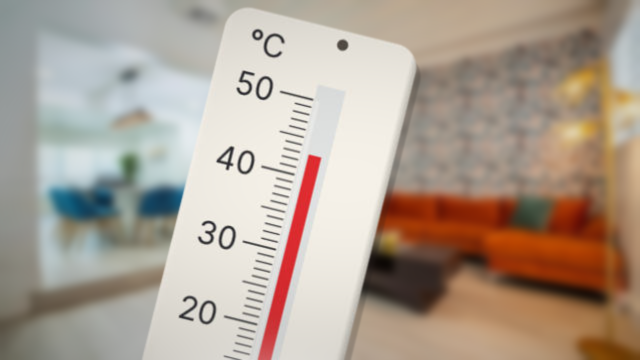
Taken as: 43 °C
